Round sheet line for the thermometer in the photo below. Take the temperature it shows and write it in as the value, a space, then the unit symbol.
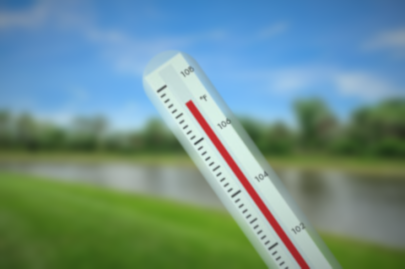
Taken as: 107.2 °F
